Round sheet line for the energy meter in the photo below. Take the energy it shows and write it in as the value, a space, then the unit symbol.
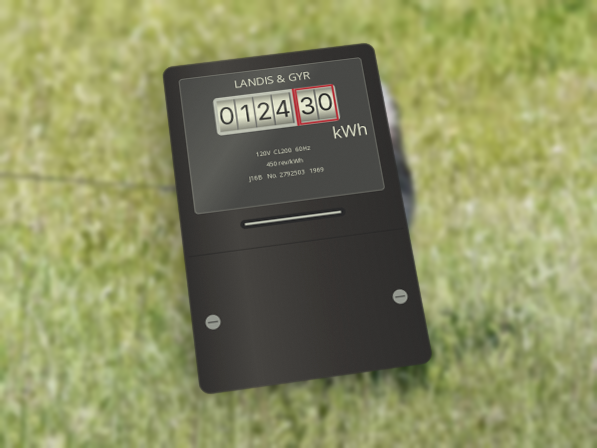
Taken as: 124.30 kWh
